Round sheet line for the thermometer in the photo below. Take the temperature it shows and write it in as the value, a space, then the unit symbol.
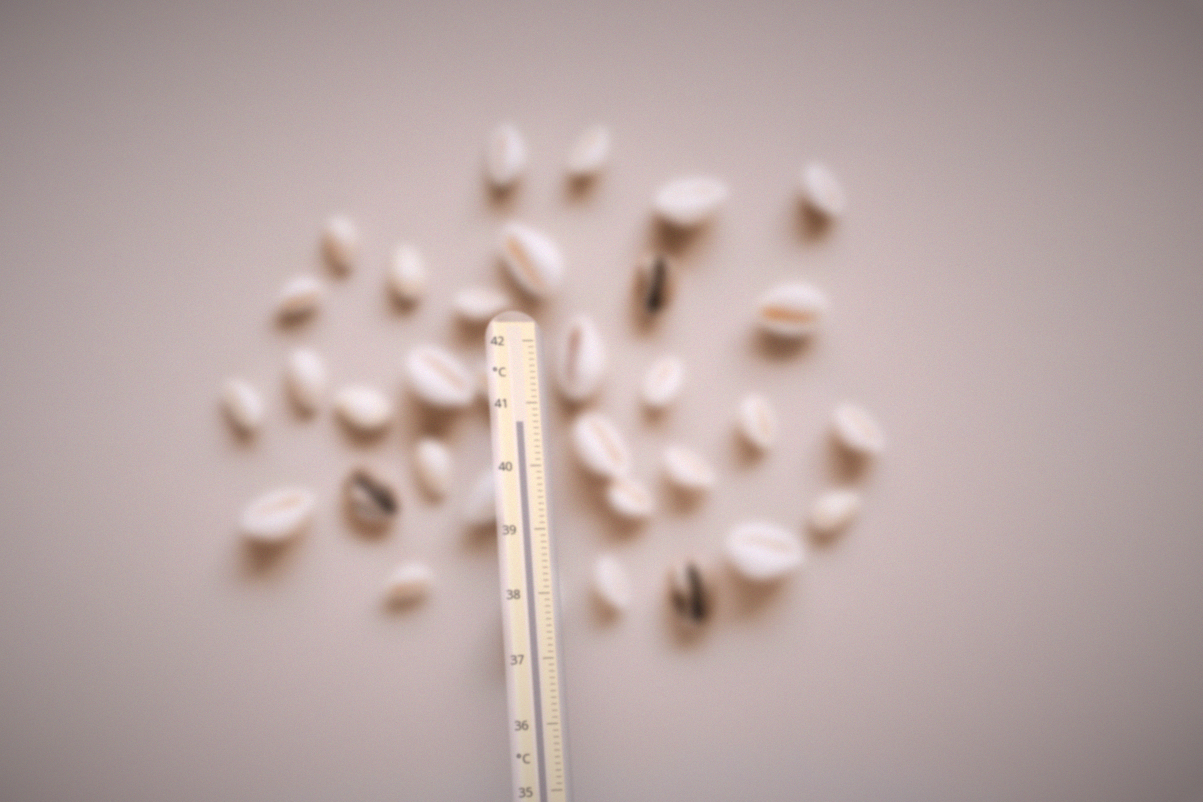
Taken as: 40.7 °C
